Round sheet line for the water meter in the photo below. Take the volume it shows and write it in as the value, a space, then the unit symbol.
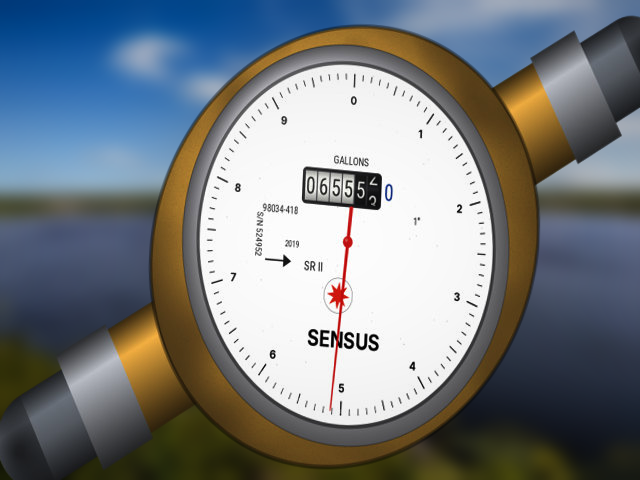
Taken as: 655525.1 gal
